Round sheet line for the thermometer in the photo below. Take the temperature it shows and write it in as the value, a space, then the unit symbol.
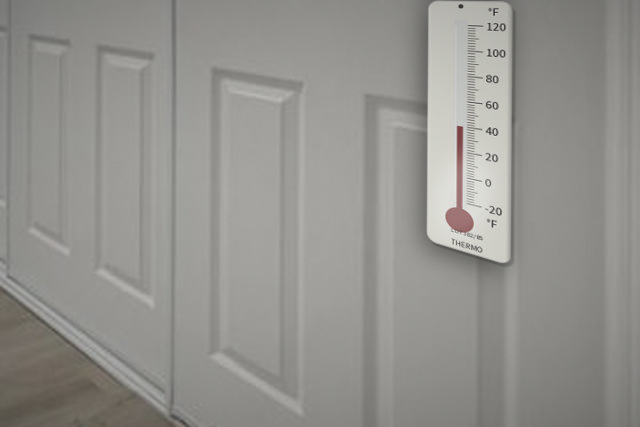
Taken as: 40 °F
